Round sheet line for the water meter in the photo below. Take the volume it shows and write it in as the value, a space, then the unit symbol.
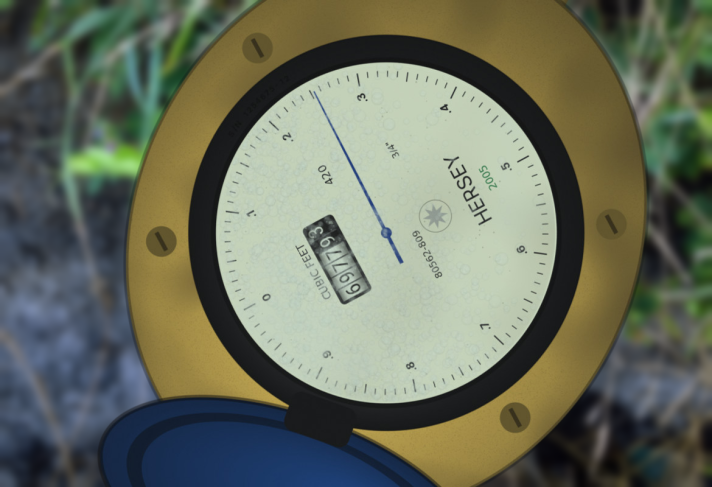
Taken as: 697793.25 ft³
